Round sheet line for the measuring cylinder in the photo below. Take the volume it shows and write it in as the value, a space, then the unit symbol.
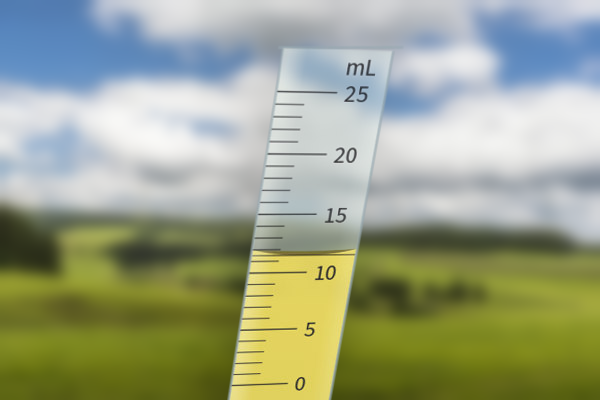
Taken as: 11.5 mL
